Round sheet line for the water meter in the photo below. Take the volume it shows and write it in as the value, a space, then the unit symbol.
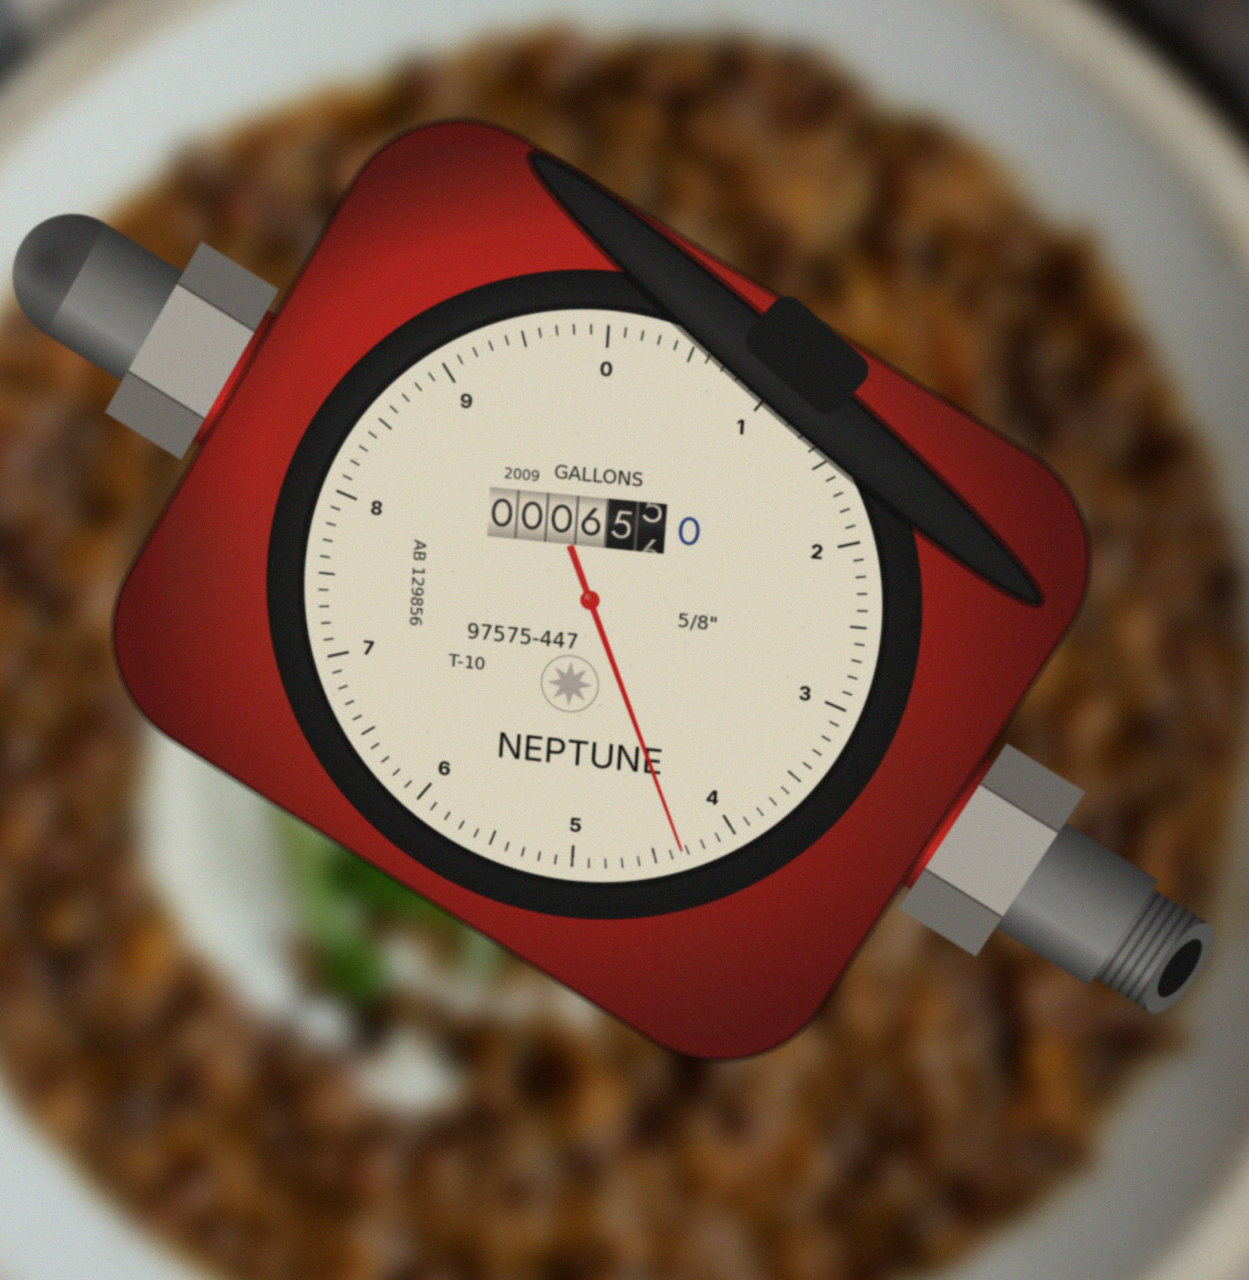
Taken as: 6554.3 gal
